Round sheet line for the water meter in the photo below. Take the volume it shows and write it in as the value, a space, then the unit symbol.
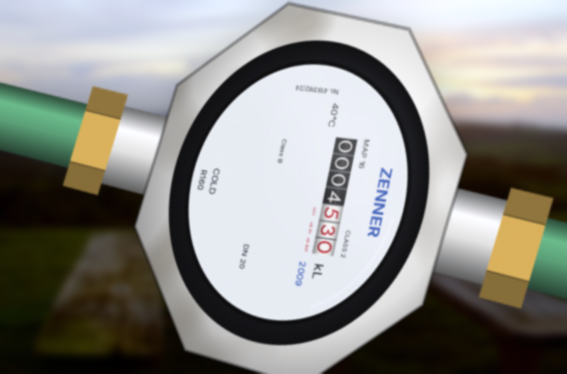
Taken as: 4.530 kL
